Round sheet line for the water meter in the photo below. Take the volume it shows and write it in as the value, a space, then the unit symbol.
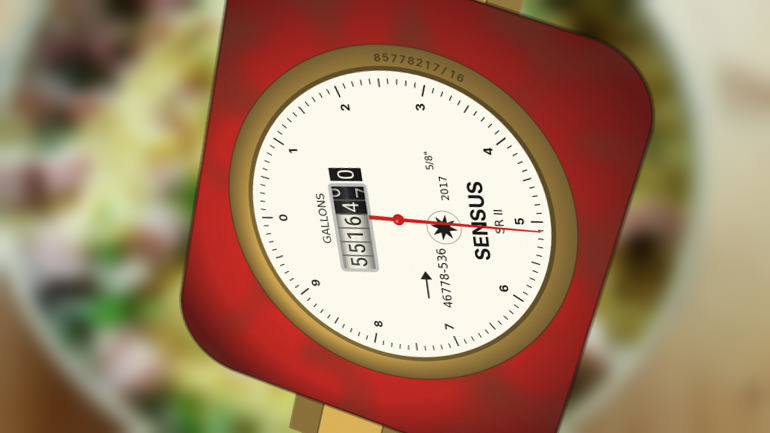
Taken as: 5516465.1 gal
